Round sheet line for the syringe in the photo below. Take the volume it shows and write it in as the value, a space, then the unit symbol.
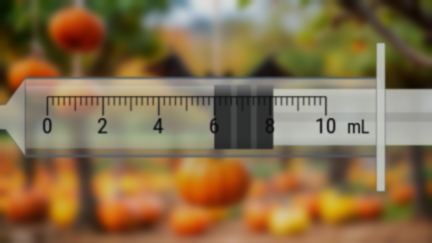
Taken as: 6 mL
